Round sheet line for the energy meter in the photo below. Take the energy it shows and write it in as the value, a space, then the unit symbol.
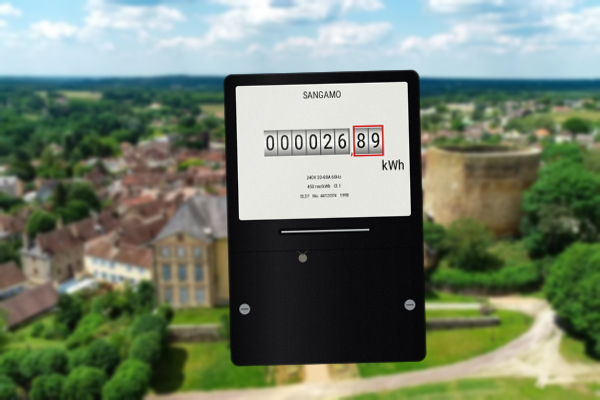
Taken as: 26.89 kWh
